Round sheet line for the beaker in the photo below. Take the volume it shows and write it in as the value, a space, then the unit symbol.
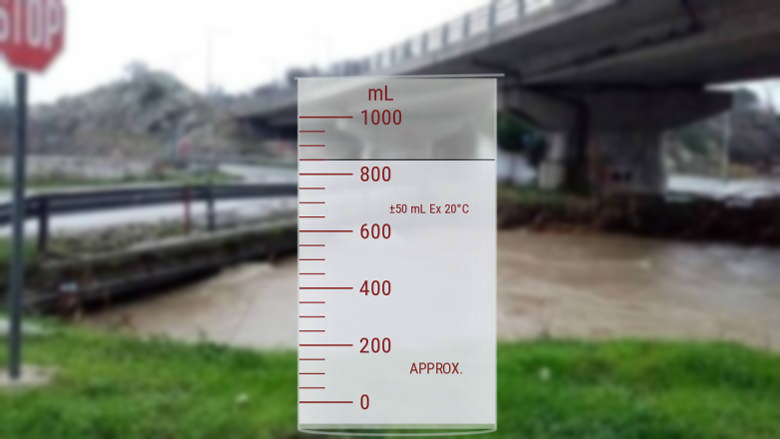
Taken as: 850 mL
